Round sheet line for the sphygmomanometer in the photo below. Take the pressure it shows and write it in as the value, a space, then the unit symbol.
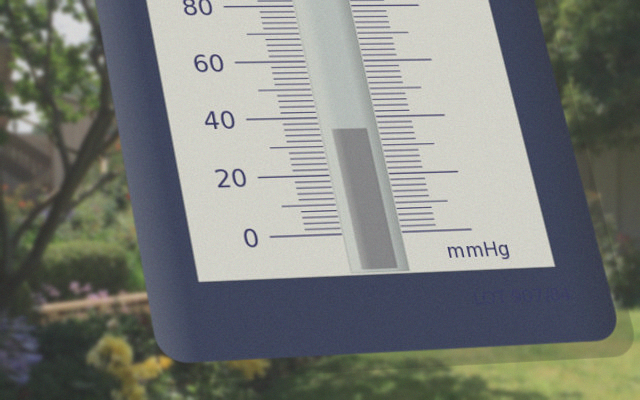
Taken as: 36 mmHg
